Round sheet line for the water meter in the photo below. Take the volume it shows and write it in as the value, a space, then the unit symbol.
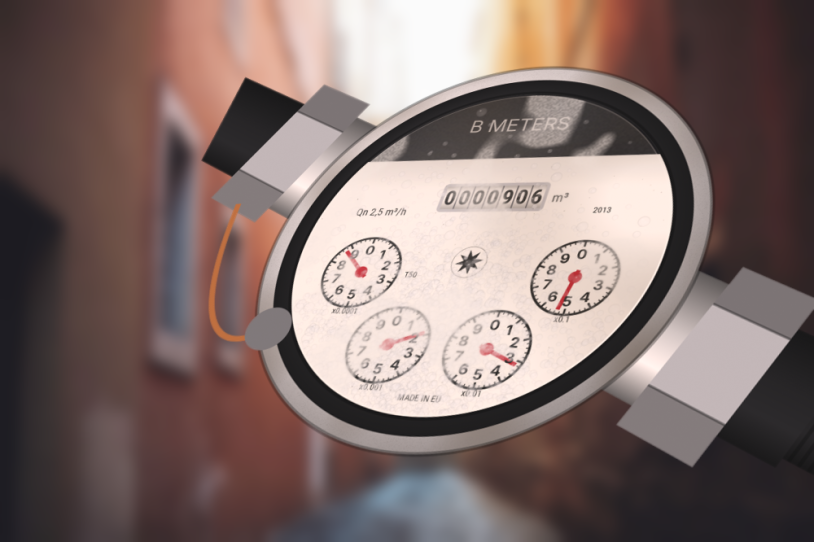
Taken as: 906.5318 m³
